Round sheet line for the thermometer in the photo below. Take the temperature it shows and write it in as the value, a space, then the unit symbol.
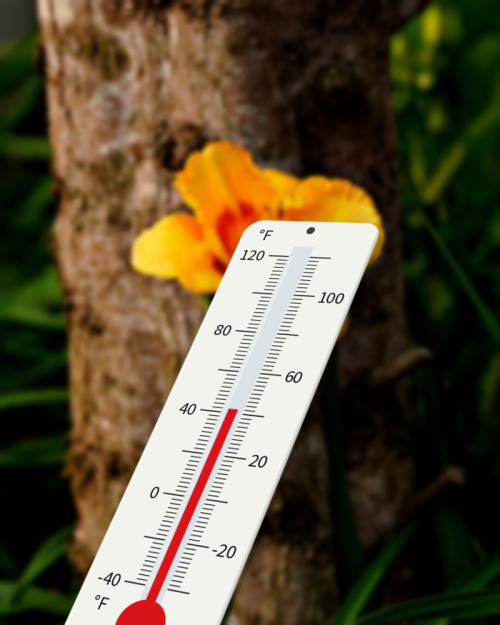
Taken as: 42 °F
